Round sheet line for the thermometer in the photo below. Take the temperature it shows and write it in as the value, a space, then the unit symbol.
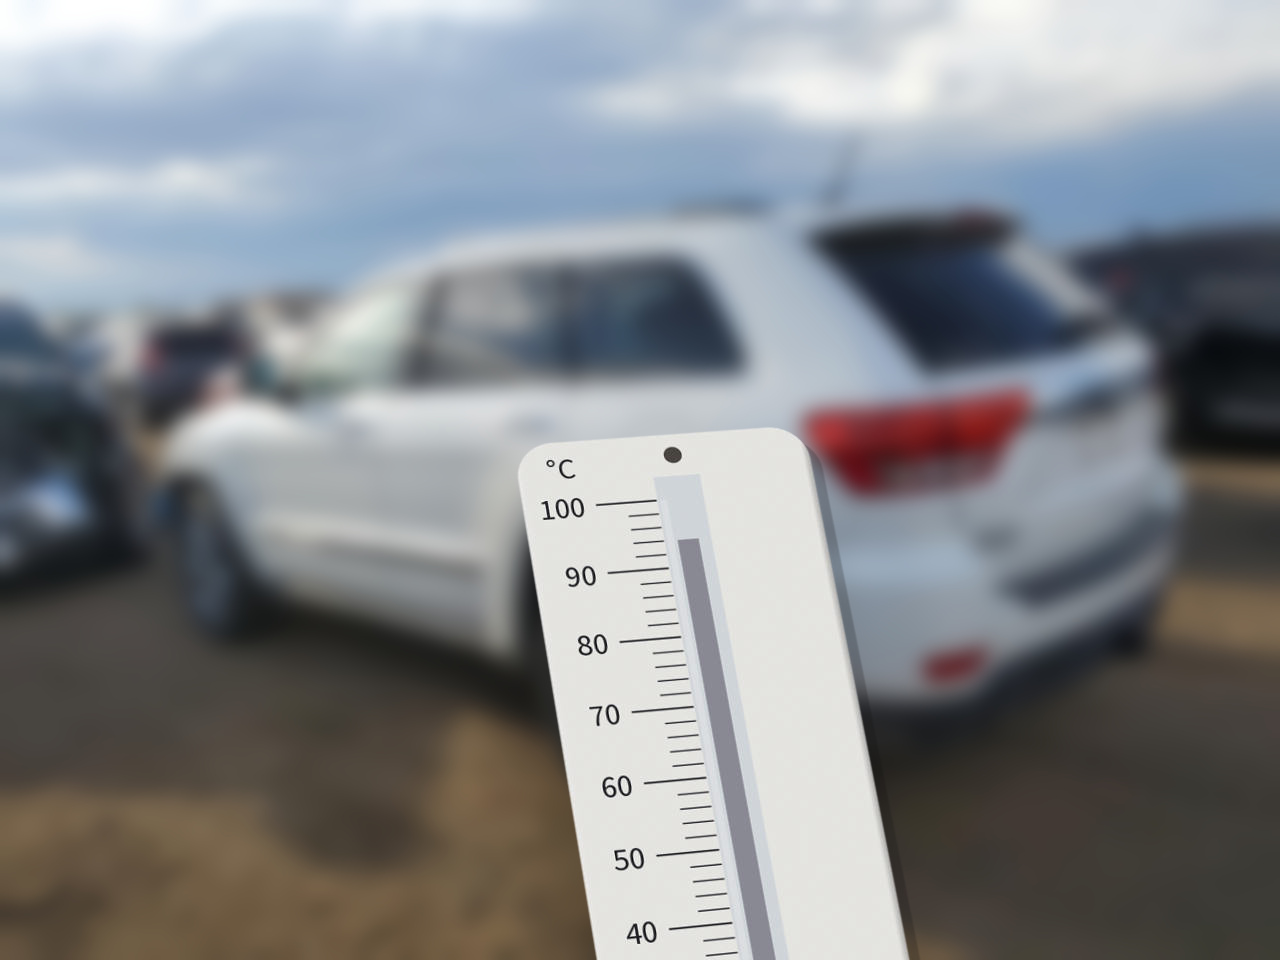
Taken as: 94 °C
